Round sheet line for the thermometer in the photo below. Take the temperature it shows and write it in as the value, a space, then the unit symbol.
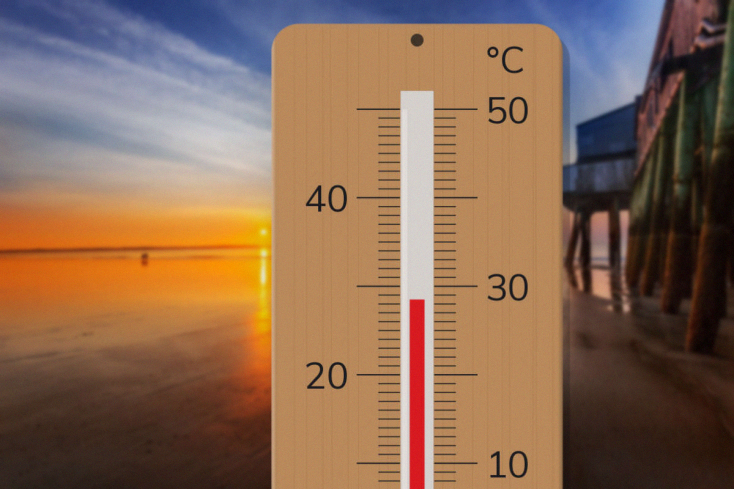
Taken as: 28.5 °C
